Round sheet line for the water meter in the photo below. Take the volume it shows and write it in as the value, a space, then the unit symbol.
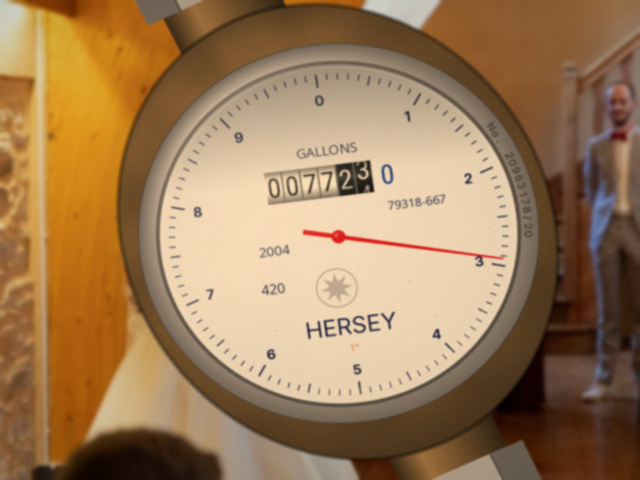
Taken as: 77232.9 gal
